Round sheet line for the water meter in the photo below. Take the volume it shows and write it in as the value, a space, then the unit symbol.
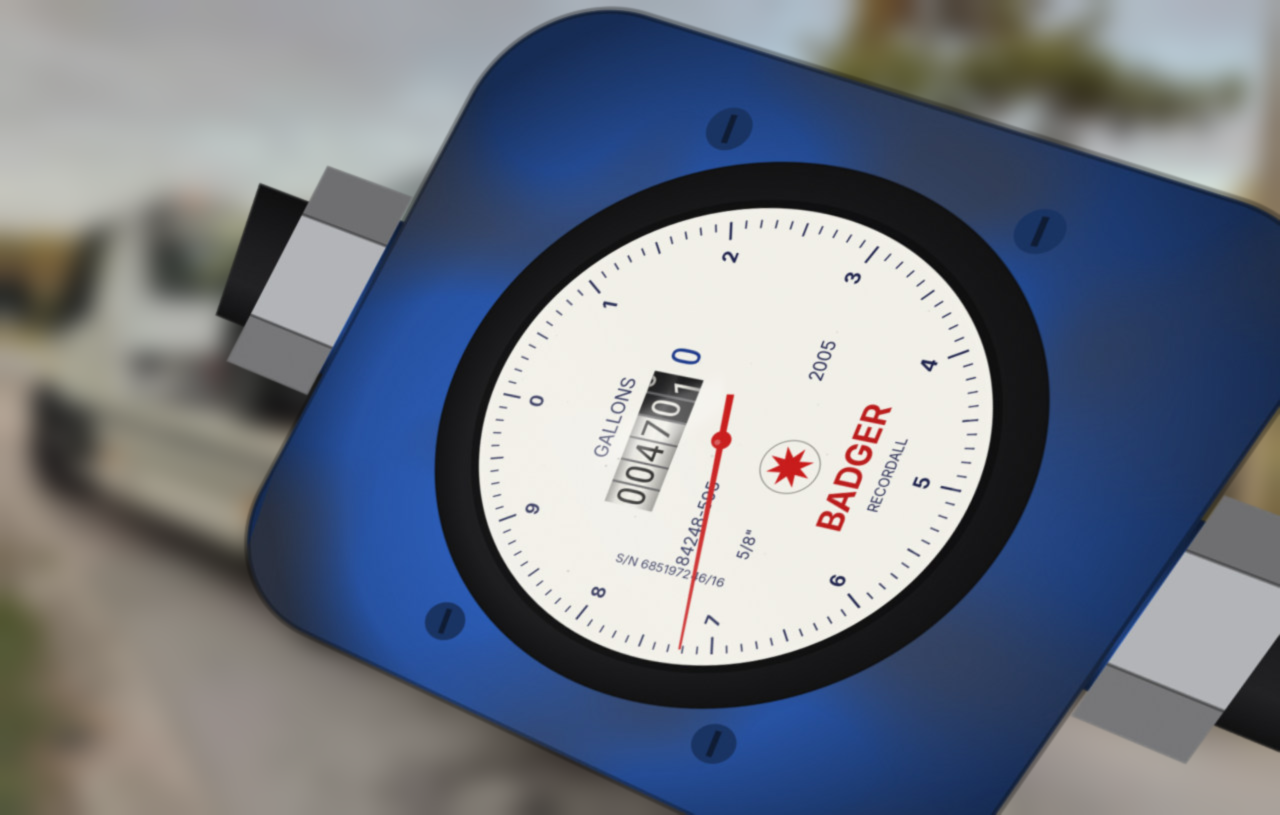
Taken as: 47007.2 gal
